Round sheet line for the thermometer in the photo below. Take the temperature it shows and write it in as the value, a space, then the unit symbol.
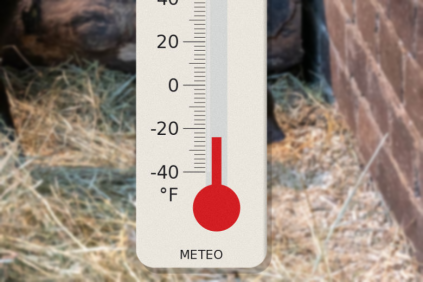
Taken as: -24 °F
